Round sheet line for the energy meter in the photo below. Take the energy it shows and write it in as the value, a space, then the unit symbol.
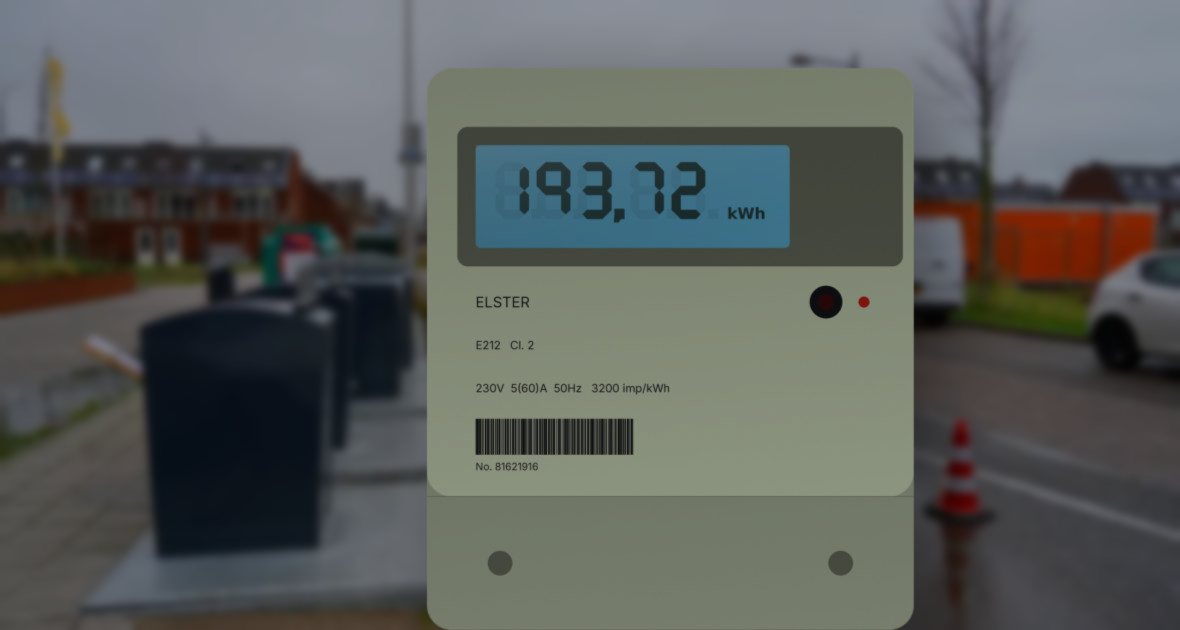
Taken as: 193.72 kWh
